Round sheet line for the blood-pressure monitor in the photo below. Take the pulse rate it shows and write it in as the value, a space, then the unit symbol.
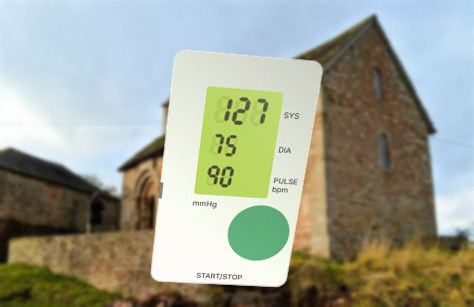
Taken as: 90 bpm
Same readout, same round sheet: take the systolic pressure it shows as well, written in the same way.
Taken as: 127 mmHg
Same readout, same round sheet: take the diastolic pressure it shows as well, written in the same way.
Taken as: 75 mmHg
